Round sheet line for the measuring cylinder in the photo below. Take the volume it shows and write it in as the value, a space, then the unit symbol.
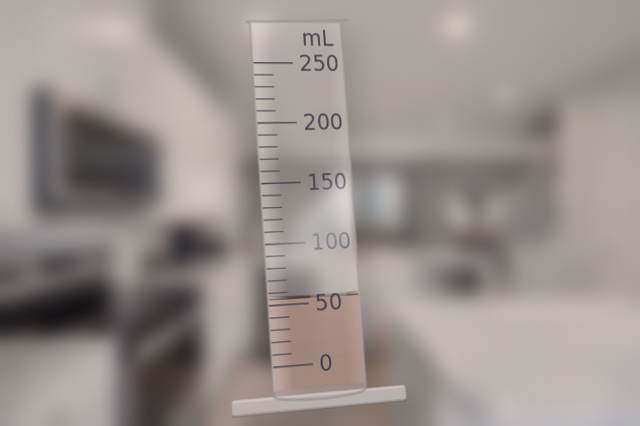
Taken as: 55 mL
